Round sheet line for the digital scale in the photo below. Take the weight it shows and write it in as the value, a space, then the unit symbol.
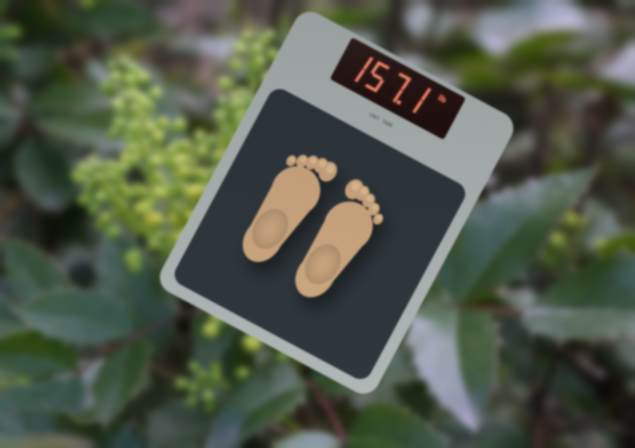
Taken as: 157.1 lb
